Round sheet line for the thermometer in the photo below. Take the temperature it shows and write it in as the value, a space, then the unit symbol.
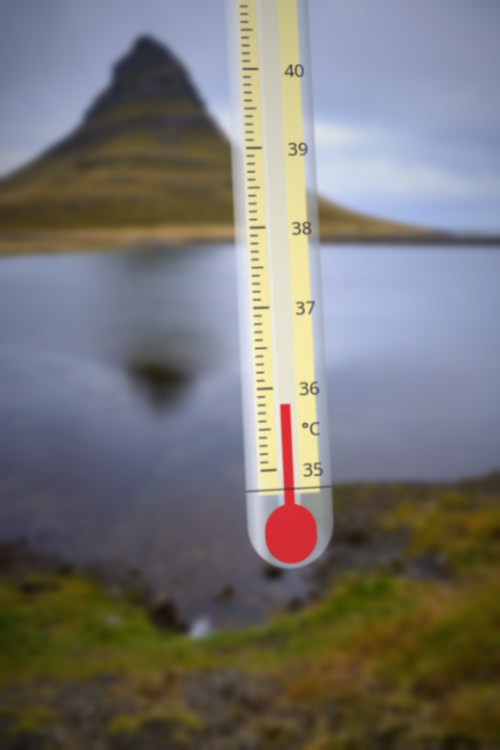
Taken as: 35.8 °C
